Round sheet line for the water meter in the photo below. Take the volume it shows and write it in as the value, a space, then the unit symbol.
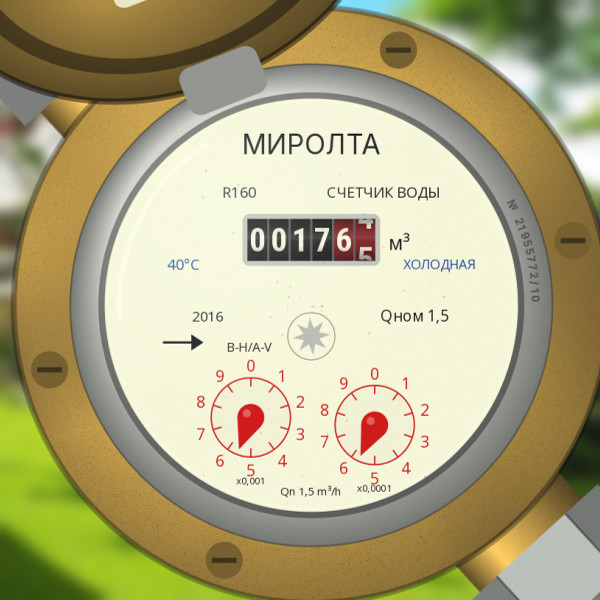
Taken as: 17.6455 m³
